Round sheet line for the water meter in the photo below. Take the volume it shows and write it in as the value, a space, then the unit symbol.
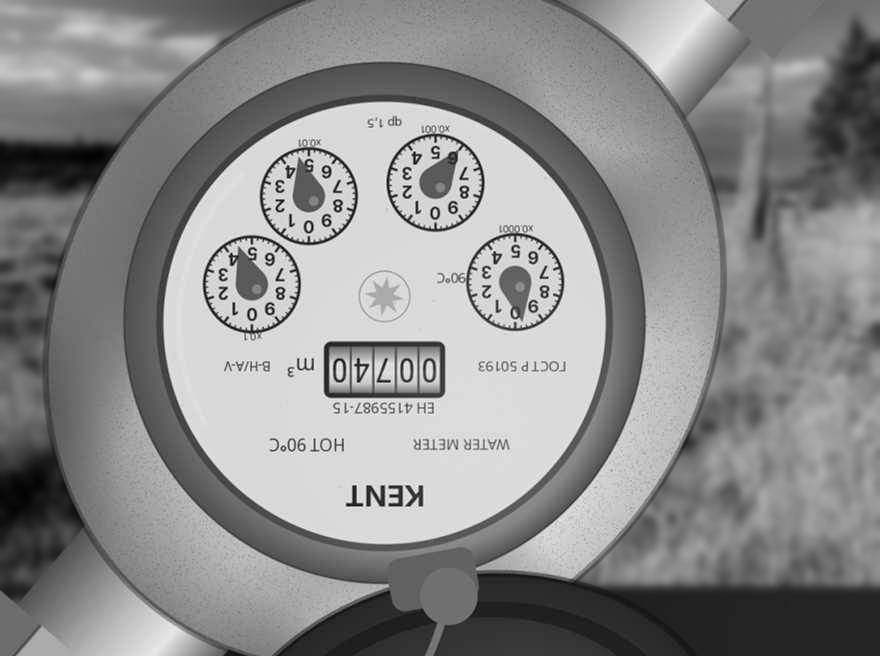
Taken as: 740.4459 m³
